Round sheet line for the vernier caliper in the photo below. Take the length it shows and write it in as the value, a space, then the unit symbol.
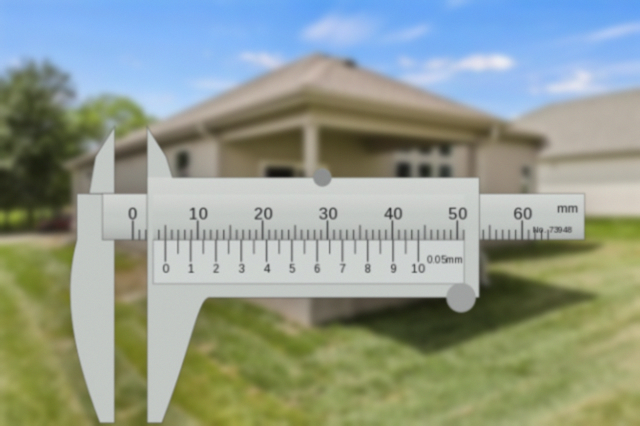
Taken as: 5.0 mm
